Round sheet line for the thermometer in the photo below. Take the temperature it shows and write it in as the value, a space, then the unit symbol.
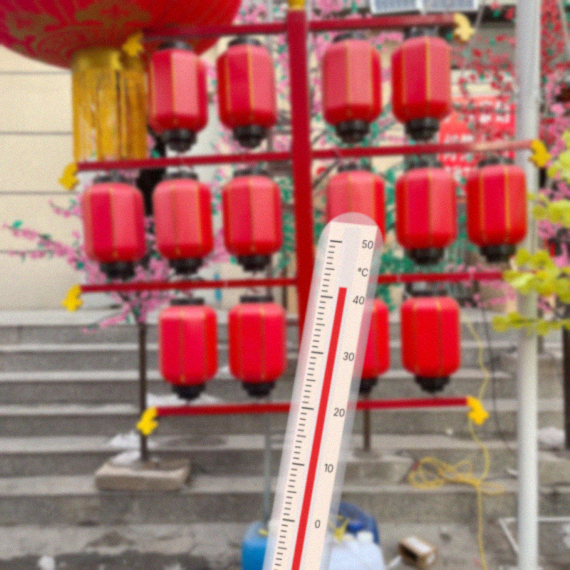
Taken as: 42 °C
